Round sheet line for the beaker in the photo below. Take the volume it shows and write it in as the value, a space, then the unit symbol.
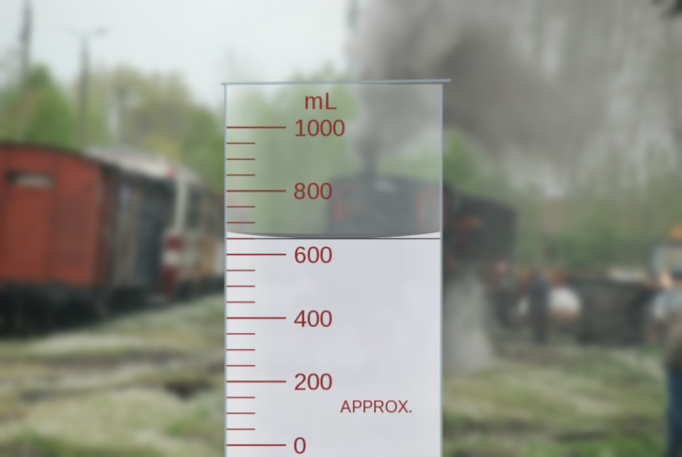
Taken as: 650 mL
